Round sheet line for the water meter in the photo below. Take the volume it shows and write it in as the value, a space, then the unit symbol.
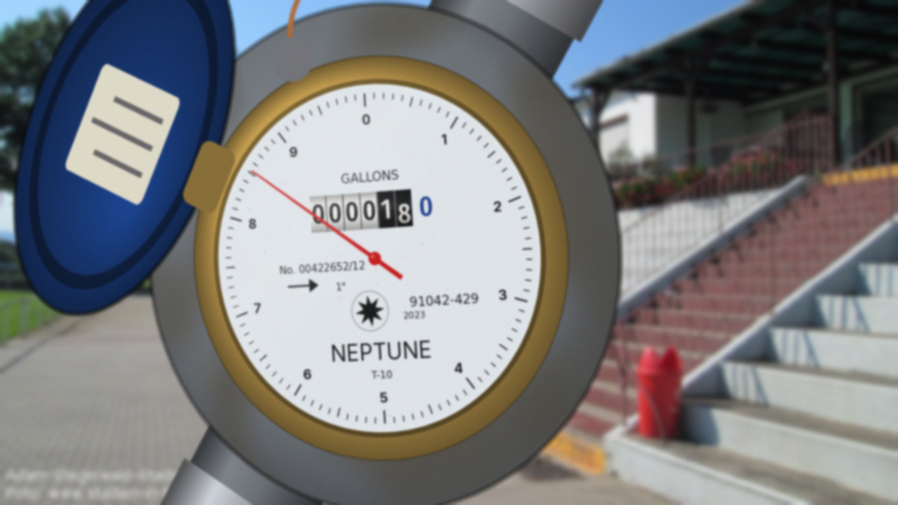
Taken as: 178.5 gal
